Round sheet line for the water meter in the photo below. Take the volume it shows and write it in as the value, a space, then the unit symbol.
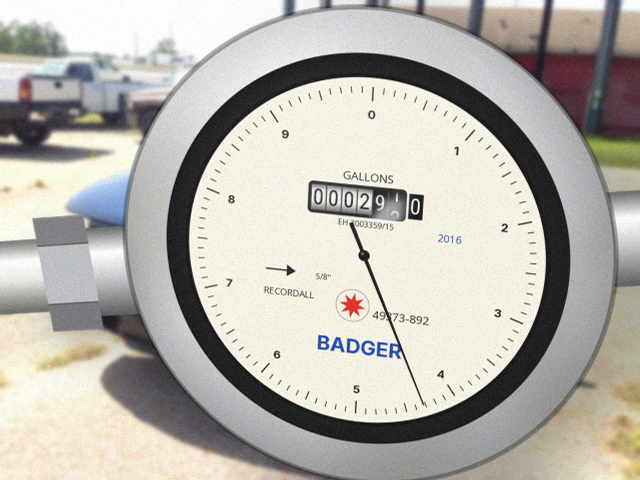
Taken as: 2914.3 gal
